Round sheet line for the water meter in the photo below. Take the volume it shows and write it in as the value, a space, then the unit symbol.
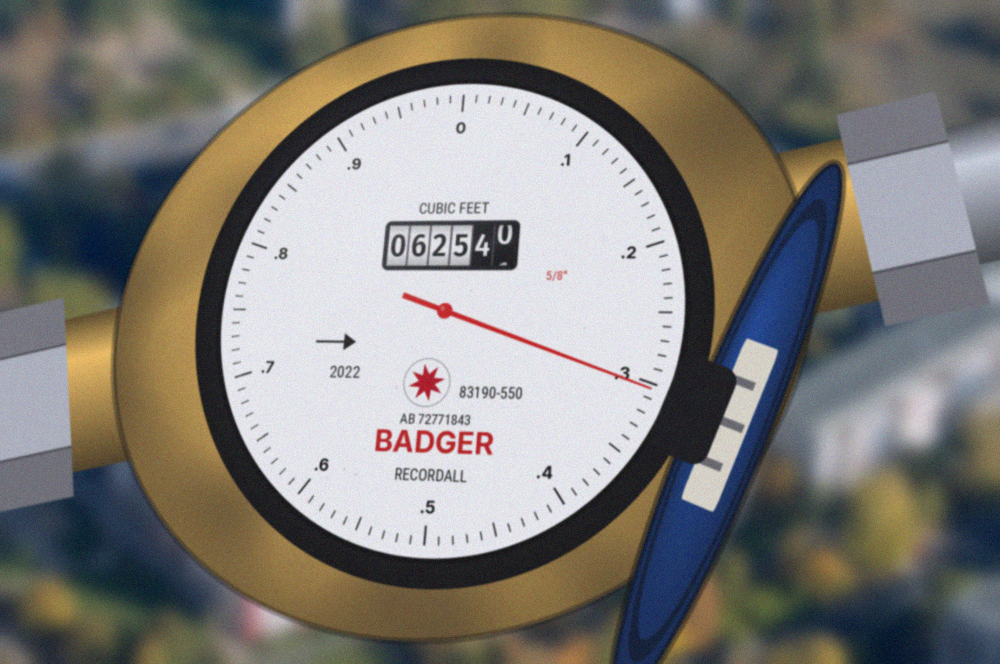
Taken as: 62540.30 ft³
